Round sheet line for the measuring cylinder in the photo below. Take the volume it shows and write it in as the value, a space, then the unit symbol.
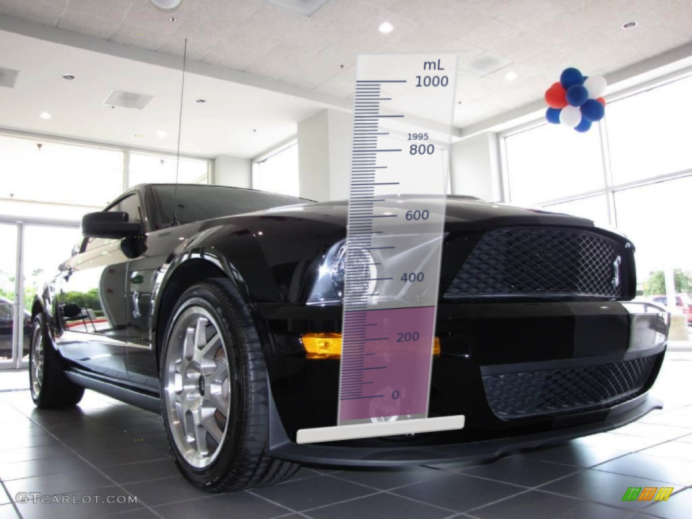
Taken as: 300 mL
